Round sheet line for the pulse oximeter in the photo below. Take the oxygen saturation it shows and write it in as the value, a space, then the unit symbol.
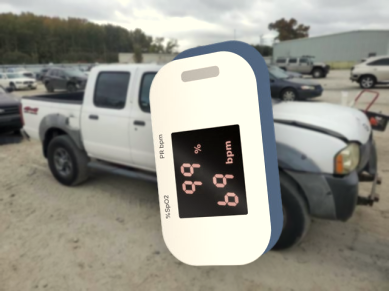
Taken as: 99 %
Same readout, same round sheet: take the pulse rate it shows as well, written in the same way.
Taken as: 69 bpm
